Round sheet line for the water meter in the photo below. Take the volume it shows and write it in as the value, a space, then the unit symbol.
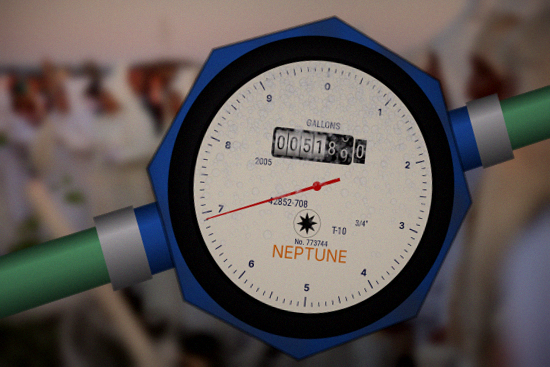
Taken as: 51886.9 gal
